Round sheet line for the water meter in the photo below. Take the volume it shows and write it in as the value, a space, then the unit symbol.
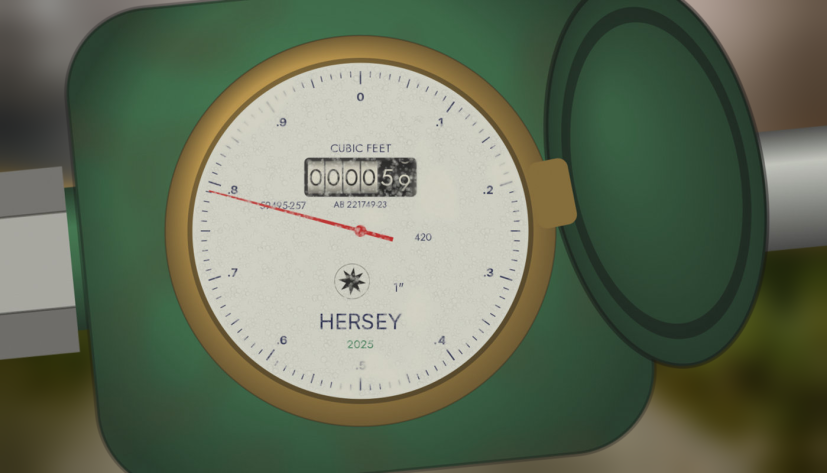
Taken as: 58.79 ft³
